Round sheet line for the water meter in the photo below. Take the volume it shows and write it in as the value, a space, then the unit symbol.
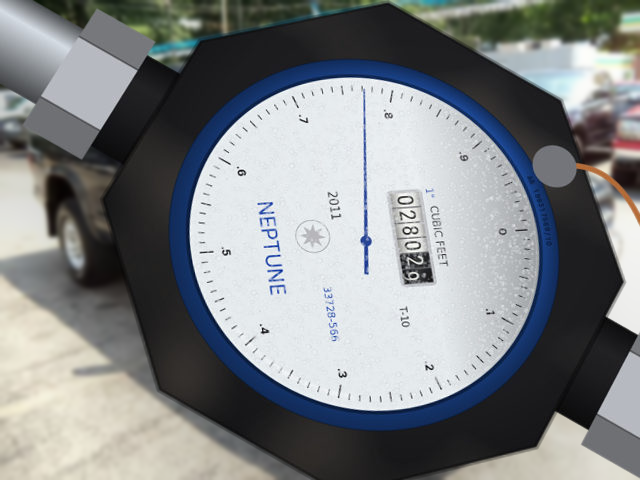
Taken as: 28028.77 ft³
